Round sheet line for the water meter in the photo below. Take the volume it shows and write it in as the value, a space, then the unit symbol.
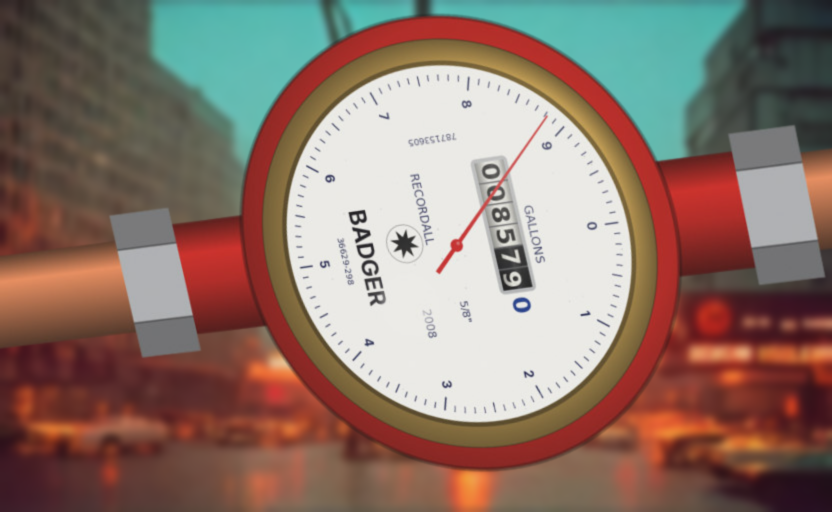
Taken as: 85788.8 gal
